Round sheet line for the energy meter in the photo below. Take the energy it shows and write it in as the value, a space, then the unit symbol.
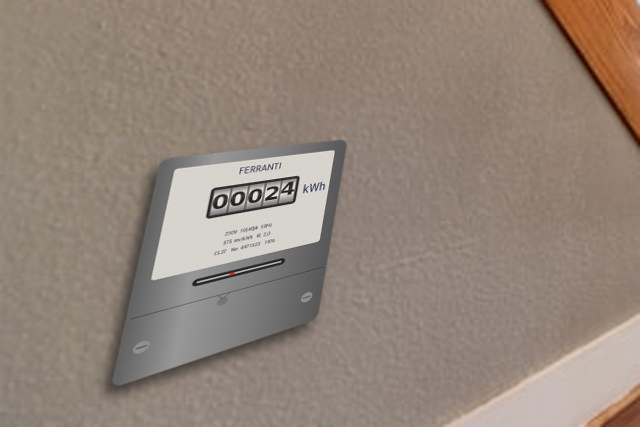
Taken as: 24 kWh
